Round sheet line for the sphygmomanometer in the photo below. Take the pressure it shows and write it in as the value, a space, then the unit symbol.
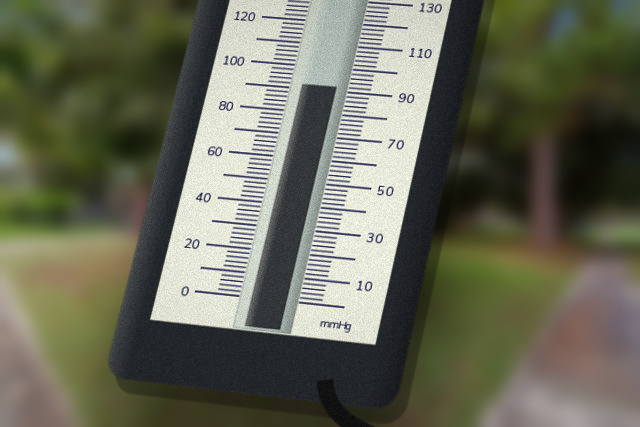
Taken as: 92 mmHg
